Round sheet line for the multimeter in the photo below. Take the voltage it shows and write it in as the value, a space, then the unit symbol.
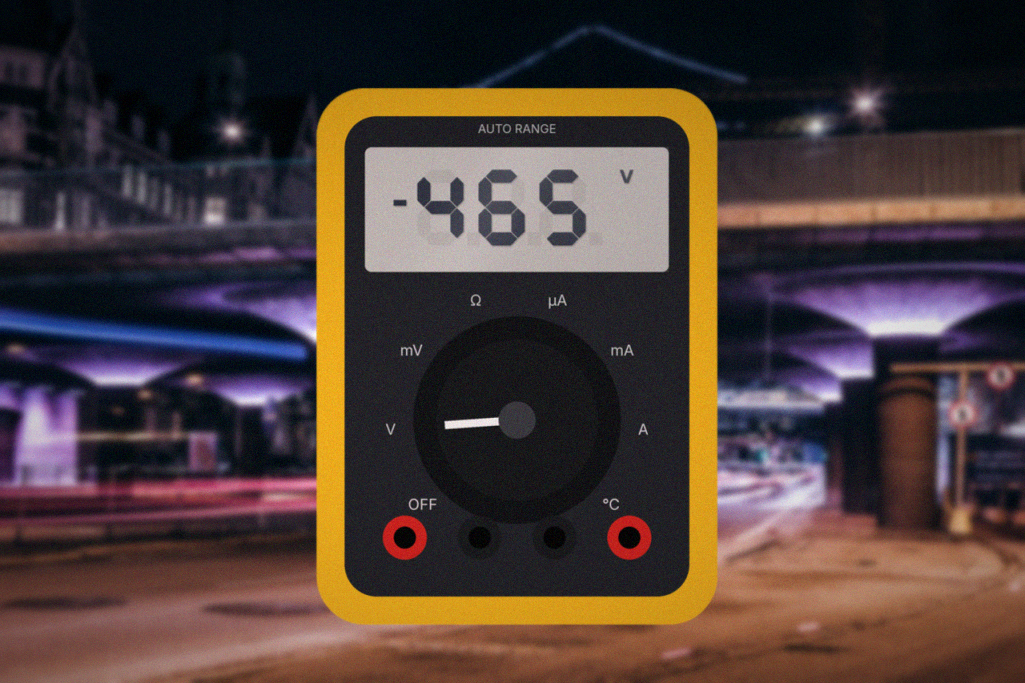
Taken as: -465 V
